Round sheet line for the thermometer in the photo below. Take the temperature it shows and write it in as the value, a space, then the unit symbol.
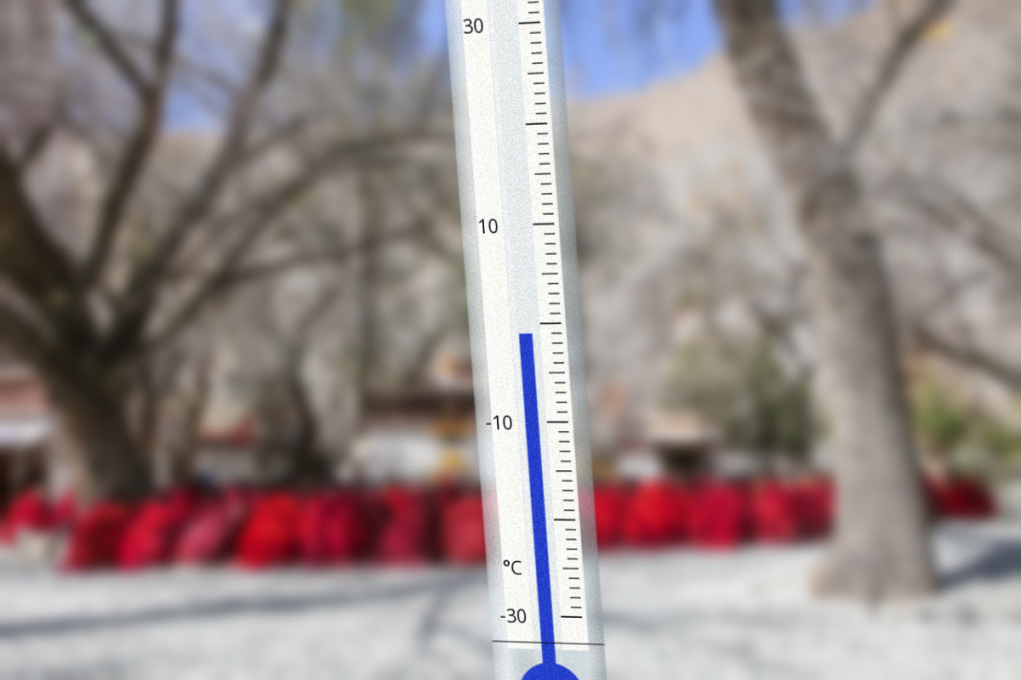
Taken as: -1 °C
